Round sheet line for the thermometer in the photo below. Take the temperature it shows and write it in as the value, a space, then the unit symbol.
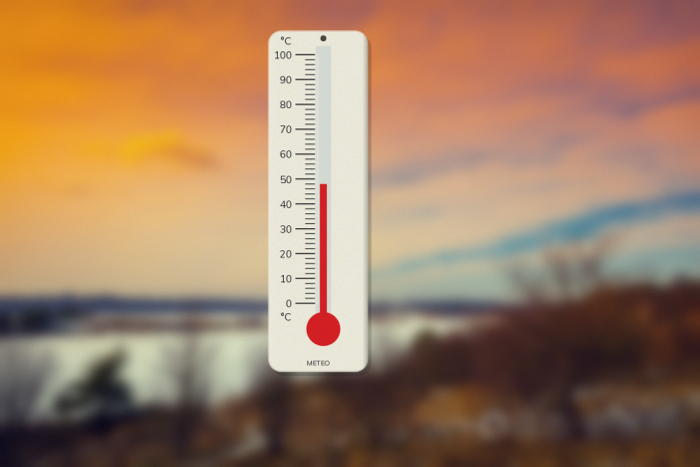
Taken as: 48 °C
